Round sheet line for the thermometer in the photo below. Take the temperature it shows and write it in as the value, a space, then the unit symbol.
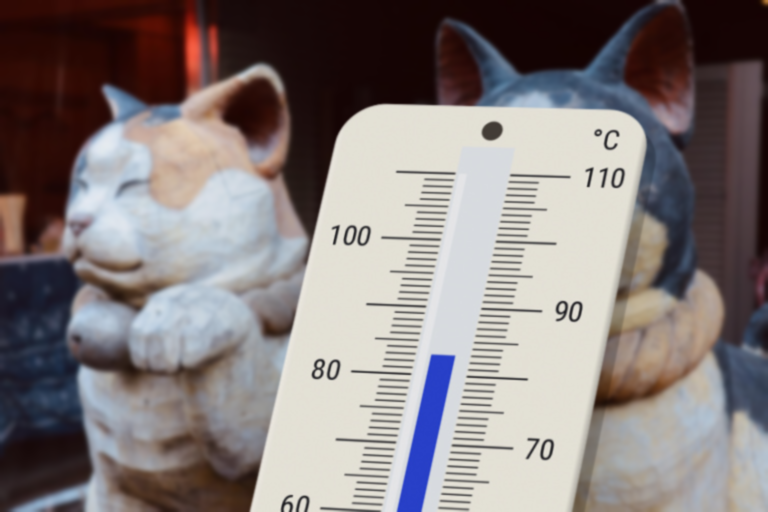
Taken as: 83 °C
